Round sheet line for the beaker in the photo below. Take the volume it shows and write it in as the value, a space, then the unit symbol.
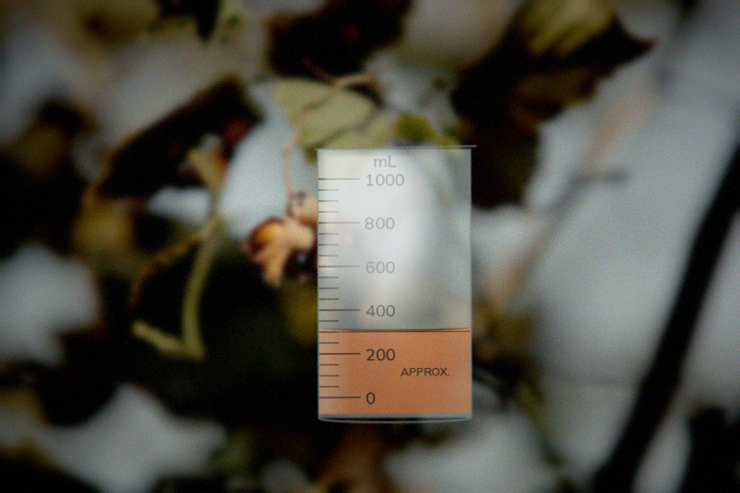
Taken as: 300 mL
